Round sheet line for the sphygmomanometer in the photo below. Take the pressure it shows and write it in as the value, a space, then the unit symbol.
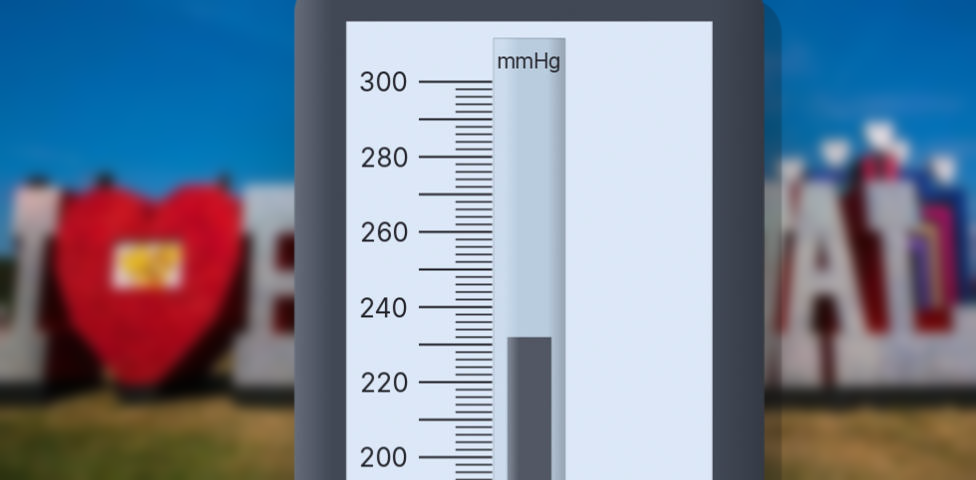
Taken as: 232 mmHg
